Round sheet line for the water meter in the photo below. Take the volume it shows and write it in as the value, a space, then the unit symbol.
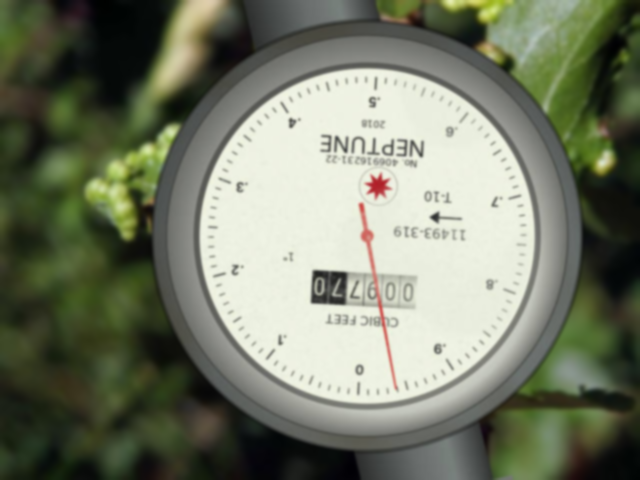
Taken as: 9769.96 ft³
